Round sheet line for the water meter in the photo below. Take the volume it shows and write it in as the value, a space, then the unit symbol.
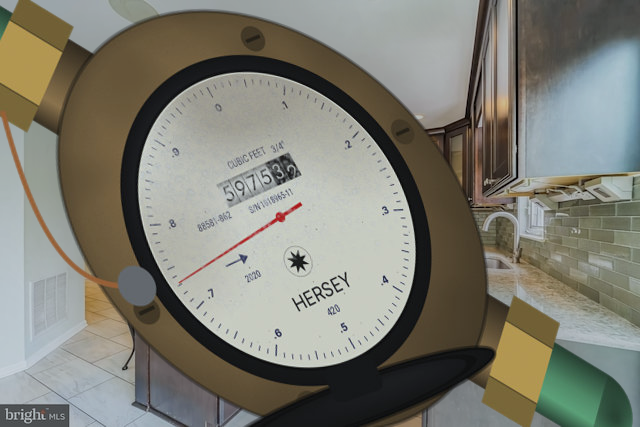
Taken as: 597531.73 ft³
